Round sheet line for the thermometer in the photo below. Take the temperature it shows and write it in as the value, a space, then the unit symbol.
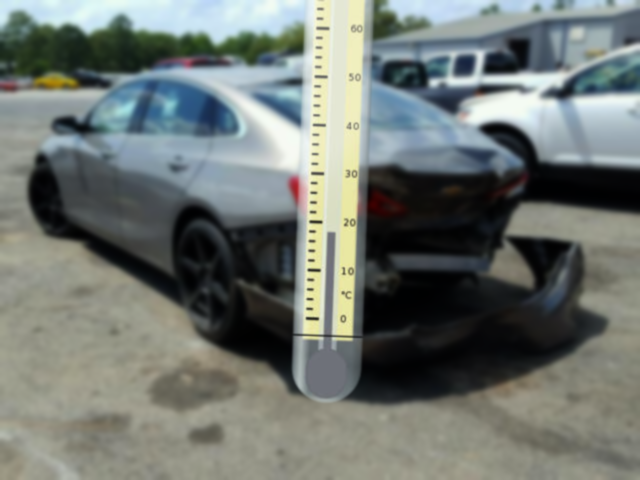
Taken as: 18 °C
